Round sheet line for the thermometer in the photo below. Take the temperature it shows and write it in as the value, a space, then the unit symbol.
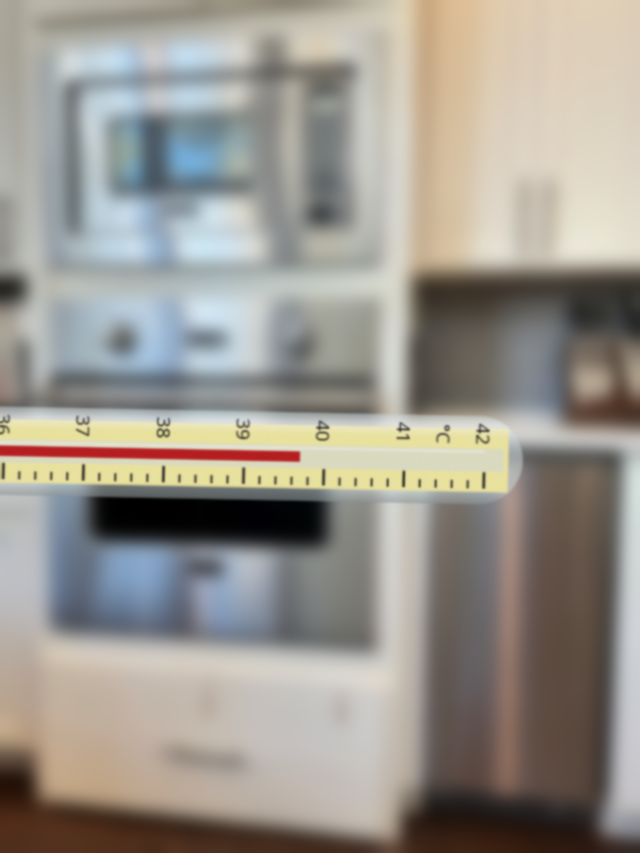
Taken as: 39.7 °C
